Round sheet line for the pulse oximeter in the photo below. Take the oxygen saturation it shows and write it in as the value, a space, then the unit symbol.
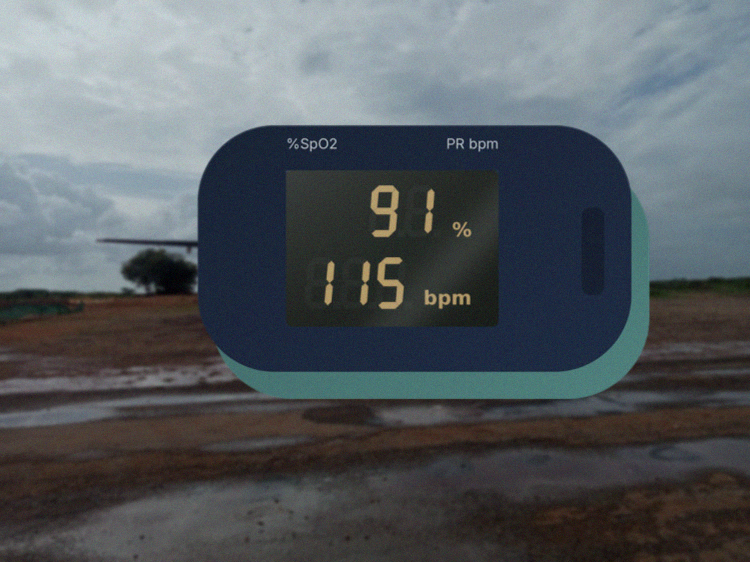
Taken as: 91 %
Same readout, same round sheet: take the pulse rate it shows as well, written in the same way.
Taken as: 115 bpm
